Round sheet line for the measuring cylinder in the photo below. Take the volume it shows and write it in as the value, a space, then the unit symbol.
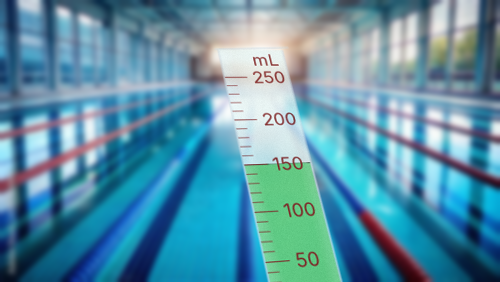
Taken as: 150 mL
